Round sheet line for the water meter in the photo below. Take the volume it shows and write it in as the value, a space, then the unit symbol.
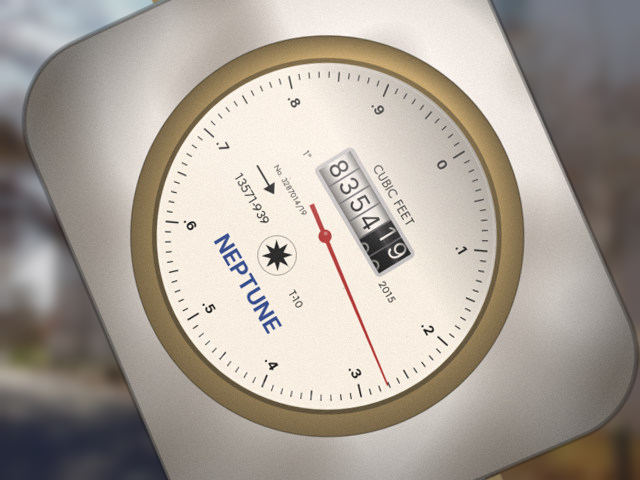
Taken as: 835419.27 ft³
